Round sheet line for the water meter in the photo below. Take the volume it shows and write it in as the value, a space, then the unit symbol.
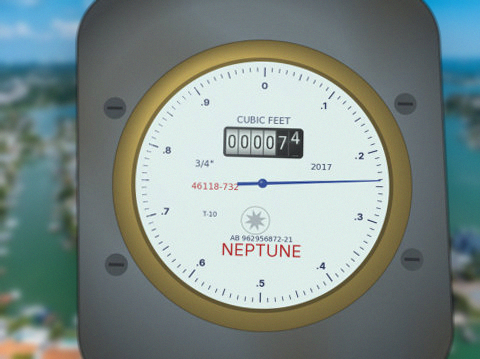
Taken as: 74.24 ft³
